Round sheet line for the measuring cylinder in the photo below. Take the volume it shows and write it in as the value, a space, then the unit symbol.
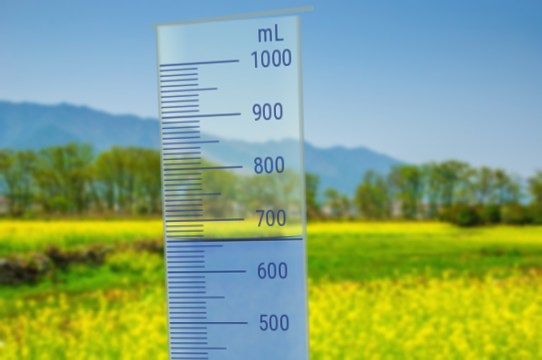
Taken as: 660 mL
